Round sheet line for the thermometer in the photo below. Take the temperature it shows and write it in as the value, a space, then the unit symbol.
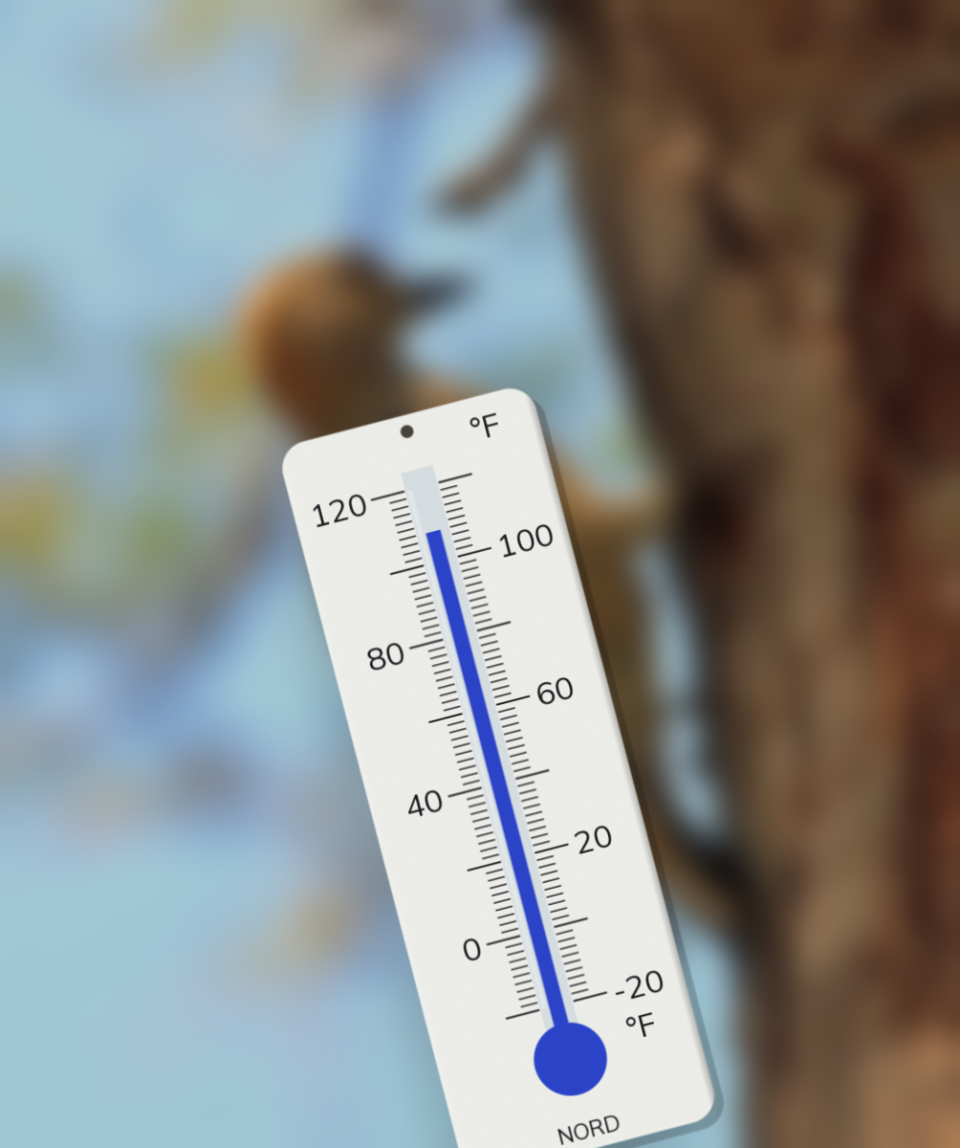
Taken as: 108 °F
